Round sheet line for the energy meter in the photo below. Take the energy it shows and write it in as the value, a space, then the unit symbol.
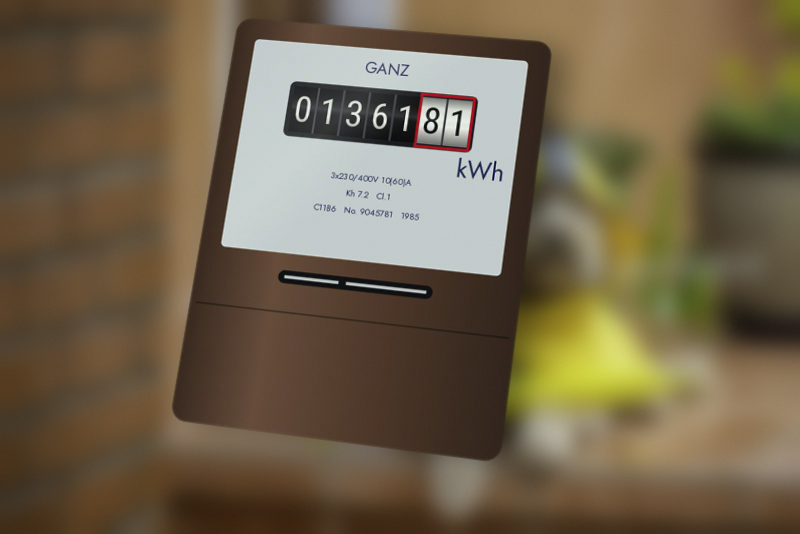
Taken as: 1361.81 kWh
